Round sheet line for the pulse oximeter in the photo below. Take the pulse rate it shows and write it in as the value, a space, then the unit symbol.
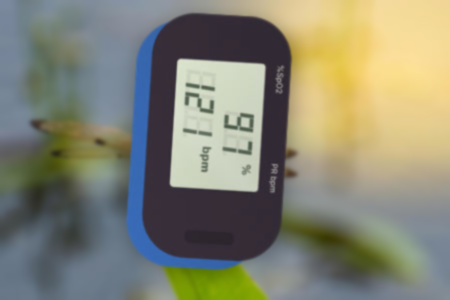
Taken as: 121 bpm
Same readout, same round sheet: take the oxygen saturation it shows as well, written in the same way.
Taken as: 97 %
